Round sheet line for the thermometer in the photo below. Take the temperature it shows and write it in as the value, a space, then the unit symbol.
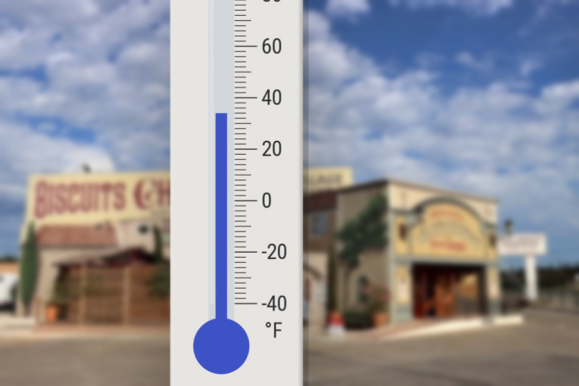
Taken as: 34 °F
